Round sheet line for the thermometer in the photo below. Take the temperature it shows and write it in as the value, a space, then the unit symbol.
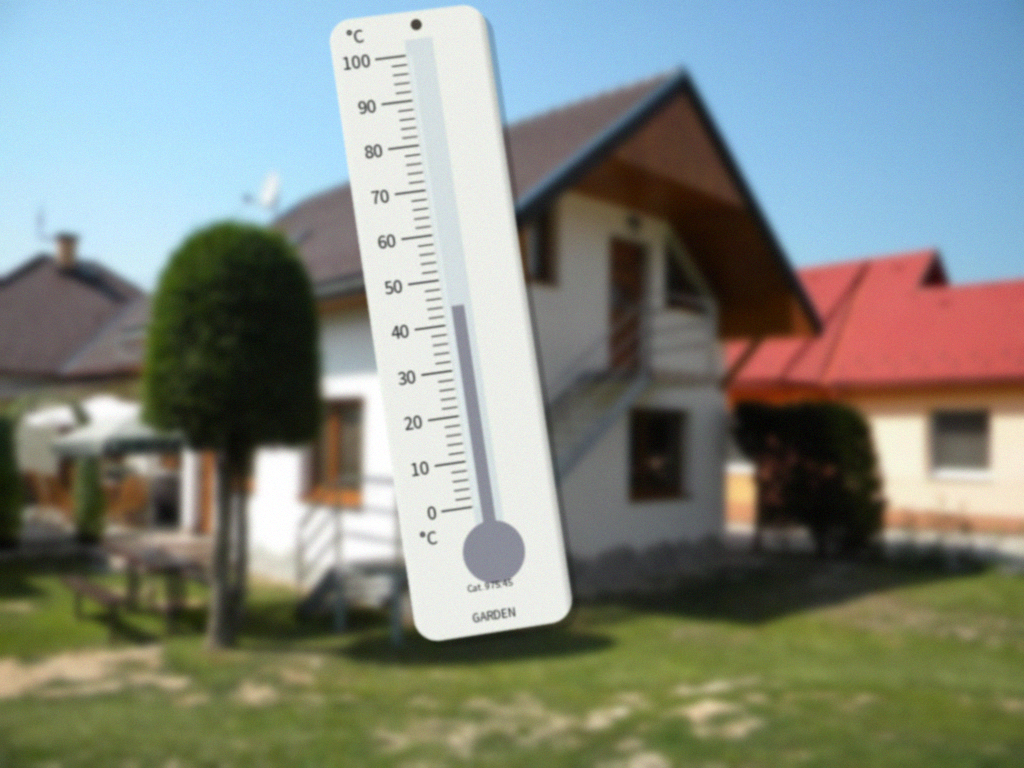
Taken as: 44 °C
